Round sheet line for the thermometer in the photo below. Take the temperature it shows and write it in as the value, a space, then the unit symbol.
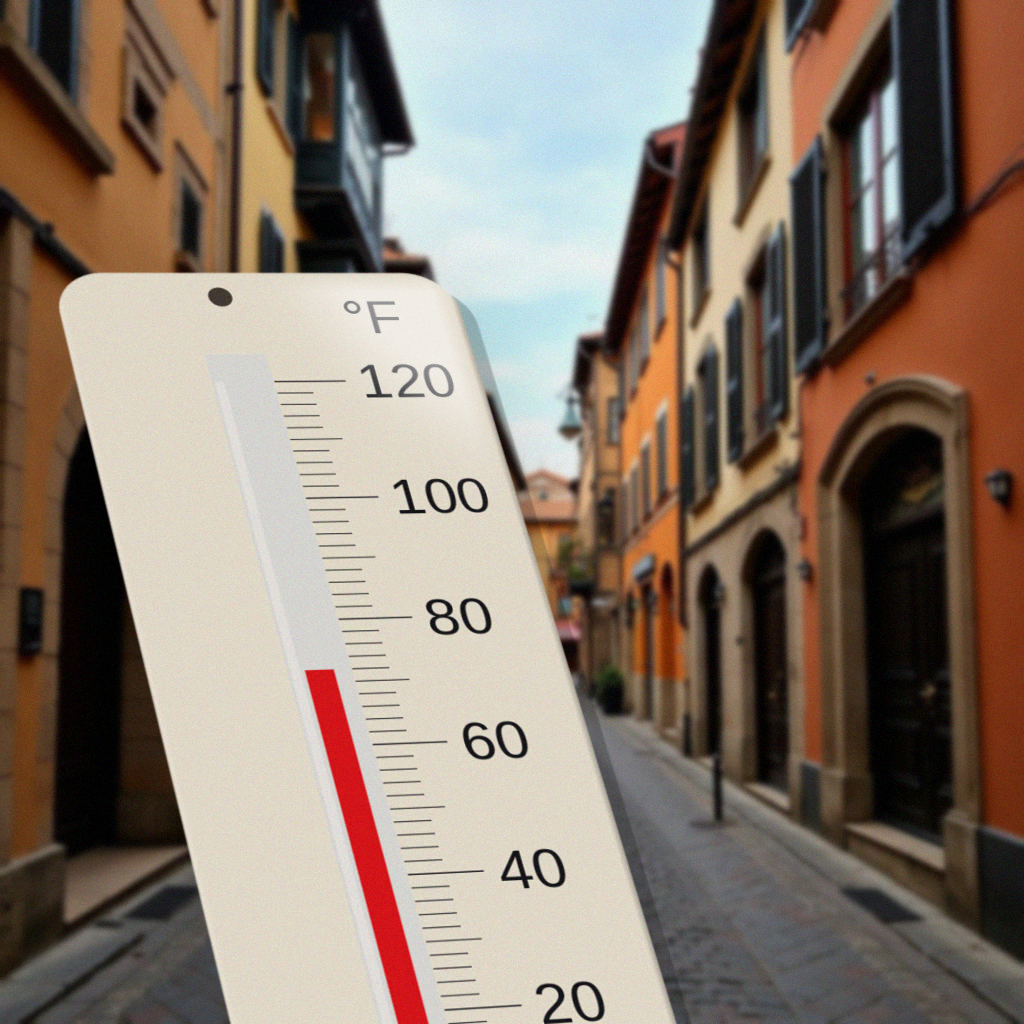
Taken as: 72 °F
